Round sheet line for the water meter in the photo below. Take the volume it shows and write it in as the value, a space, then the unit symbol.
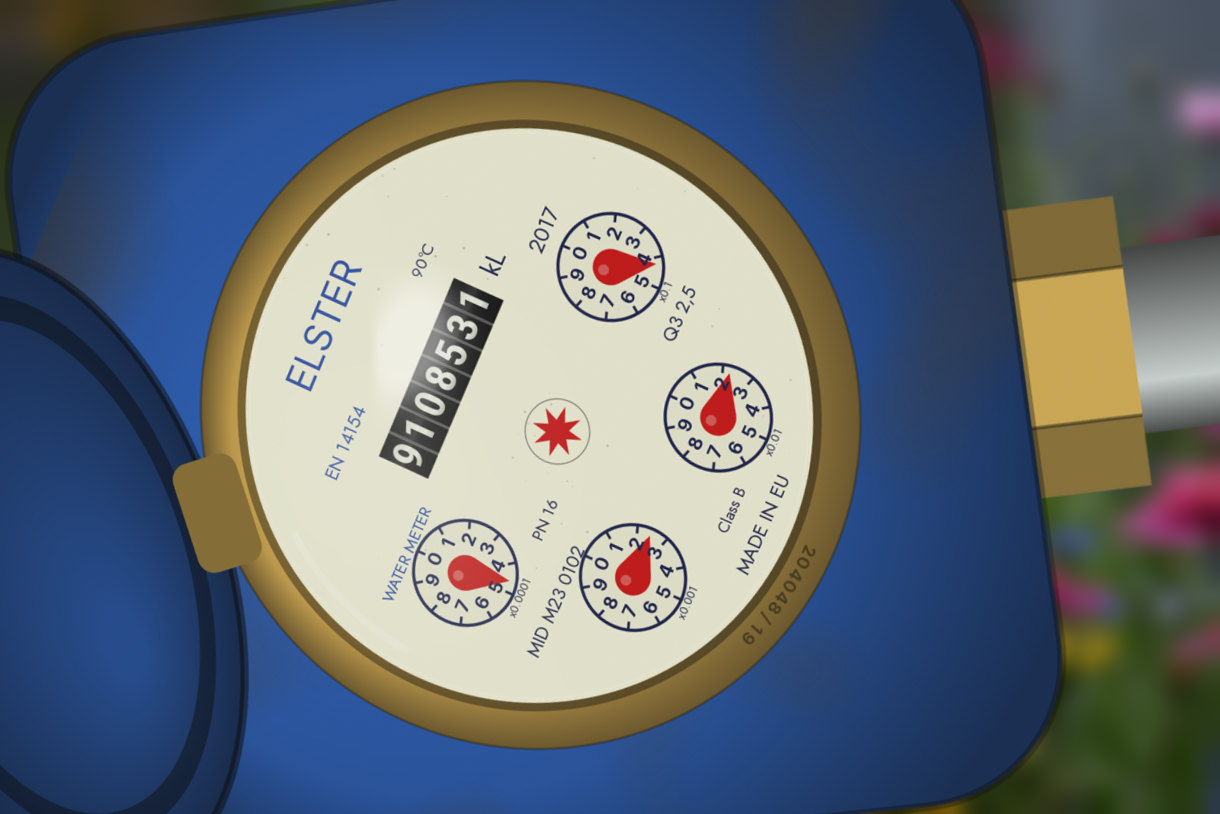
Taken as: 9108531.4224 kL
